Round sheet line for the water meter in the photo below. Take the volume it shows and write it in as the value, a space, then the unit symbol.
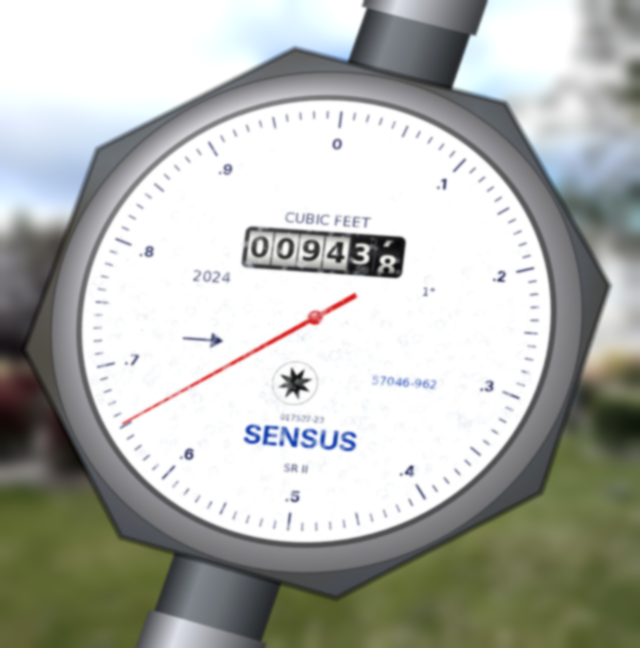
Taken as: 9437.65 ft³
